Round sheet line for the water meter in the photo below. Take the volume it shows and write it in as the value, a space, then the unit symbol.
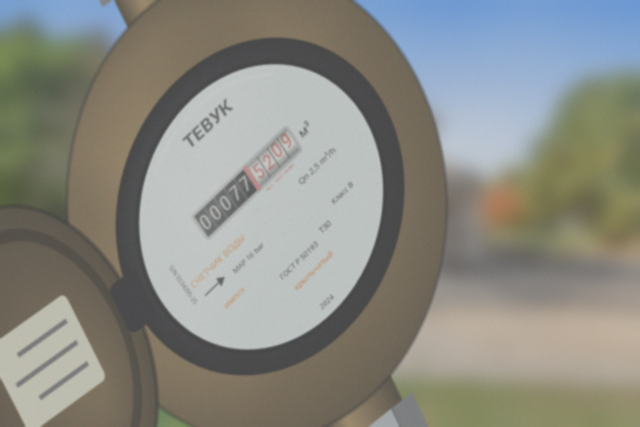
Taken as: 77.5209 m³
